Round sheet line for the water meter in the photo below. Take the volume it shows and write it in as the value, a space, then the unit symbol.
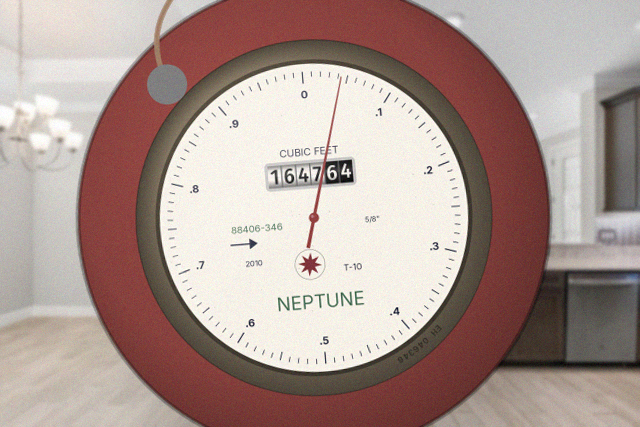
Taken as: 164764.04 ft³
